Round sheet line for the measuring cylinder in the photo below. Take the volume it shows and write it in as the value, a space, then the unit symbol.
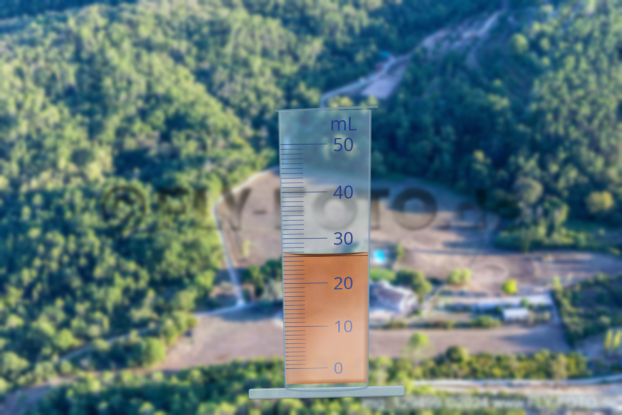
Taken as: 26 mL
